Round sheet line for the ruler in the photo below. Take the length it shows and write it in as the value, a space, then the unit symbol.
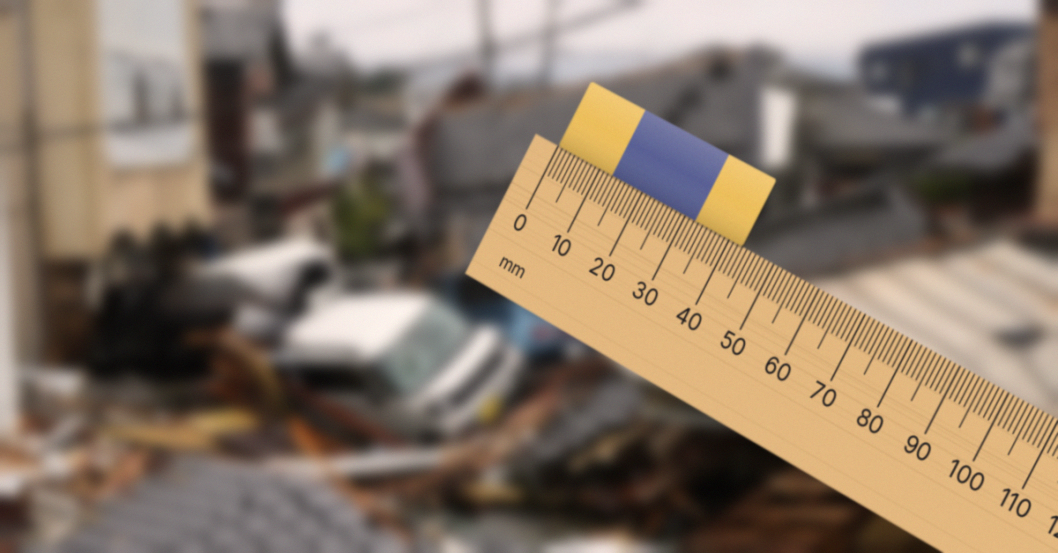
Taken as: 43 mm
